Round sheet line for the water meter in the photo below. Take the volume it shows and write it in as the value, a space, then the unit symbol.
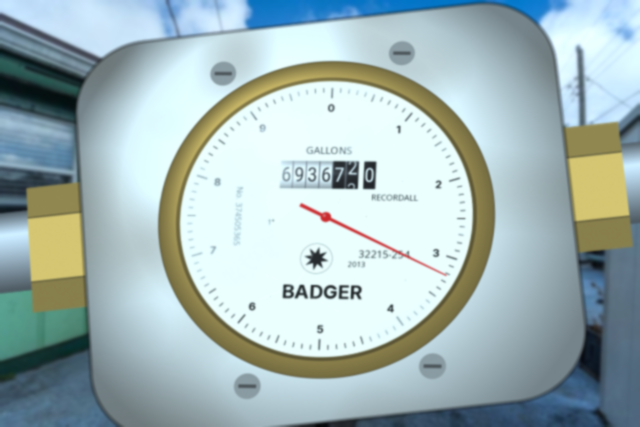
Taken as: 6936723.2 gal
